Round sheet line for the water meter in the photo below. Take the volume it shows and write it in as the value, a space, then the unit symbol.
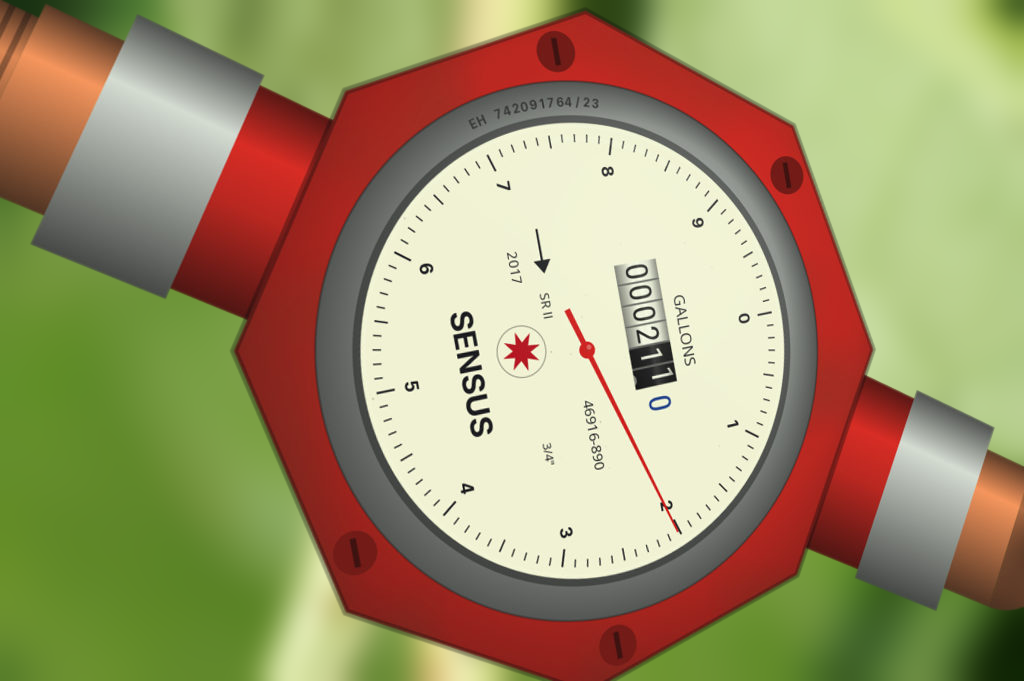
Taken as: 2112.0 gal
